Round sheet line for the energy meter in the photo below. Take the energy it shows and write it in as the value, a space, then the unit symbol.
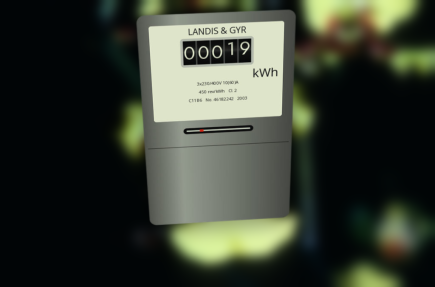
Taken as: 19 kWh
